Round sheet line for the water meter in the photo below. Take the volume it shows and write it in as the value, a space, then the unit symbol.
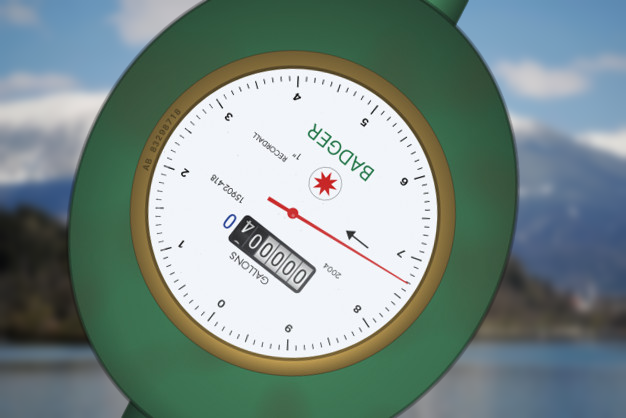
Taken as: 37.3 gal
